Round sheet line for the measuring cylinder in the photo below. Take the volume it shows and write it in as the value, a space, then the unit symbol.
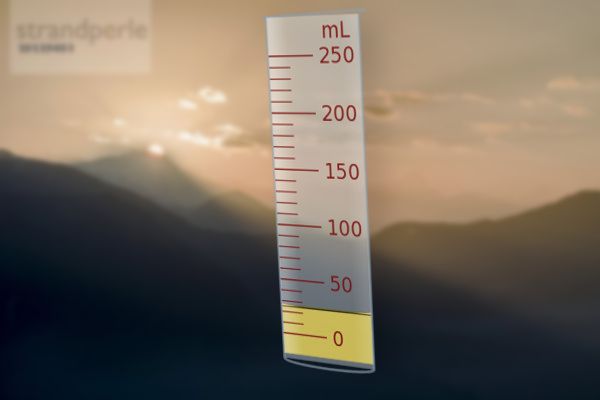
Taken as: 25 mL
